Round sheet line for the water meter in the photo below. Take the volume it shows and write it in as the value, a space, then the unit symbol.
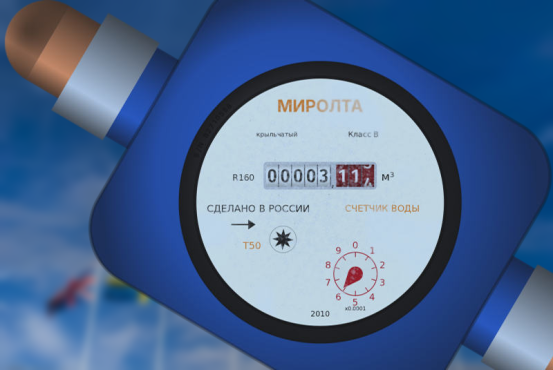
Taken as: 3.1136 m³
